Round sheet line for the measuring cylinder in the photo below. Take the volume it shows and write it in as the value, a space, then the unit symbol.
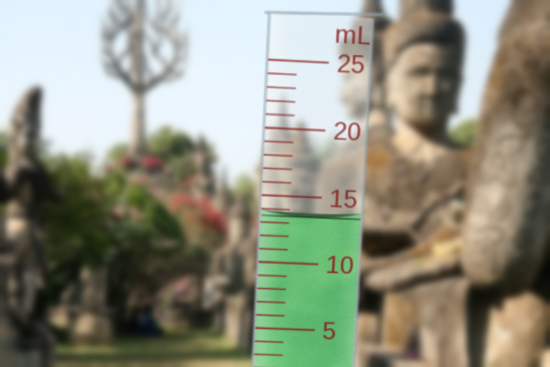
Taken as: 13.5 mL
